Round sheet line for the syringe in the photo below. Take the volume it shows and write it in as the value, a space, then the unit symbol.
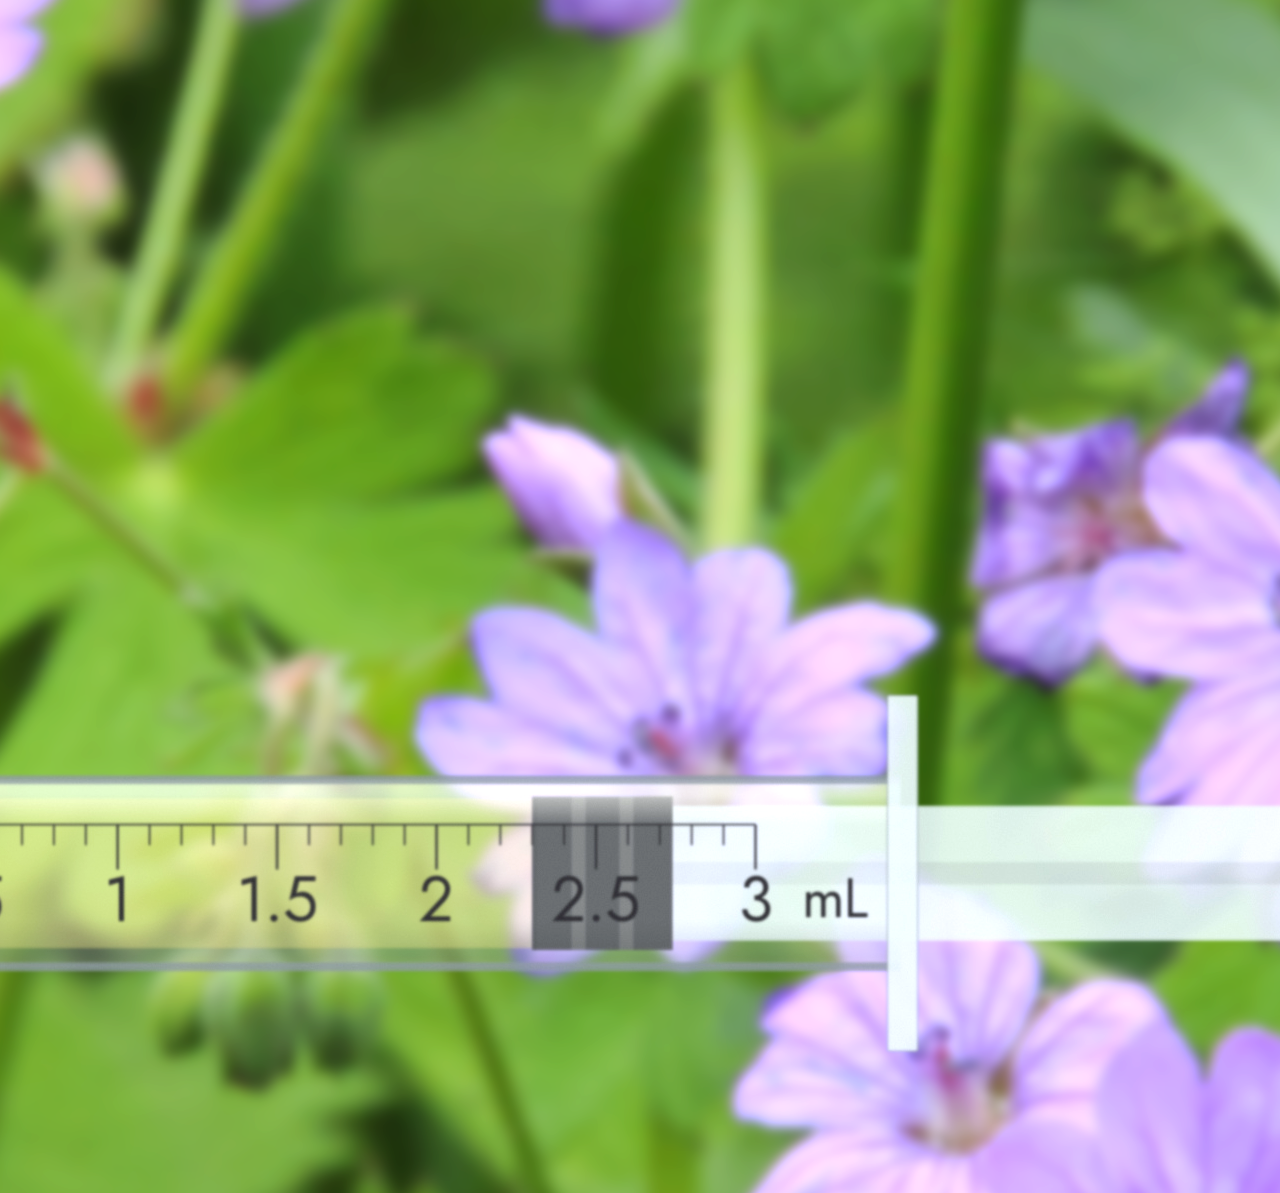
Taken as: 2.3 mL
